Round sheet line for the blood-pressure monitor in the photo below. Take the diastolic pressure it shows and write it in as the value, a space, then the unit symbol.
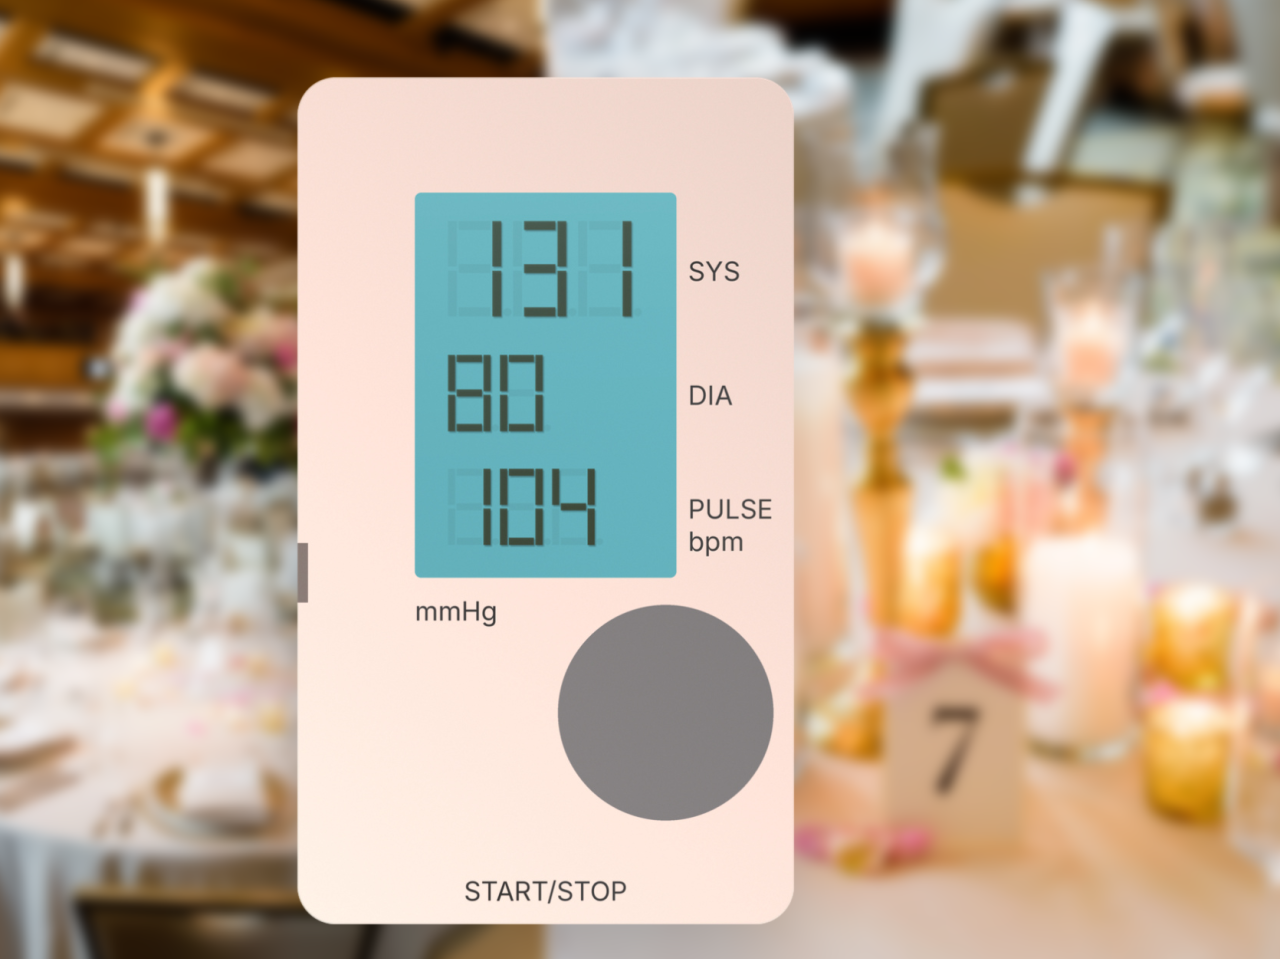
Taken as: 80 mmHg
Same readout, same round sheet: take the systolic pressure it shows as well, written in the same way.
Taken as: 131 mmHg
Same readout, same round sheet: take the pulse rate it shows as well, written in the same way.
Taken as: 104 bpm
